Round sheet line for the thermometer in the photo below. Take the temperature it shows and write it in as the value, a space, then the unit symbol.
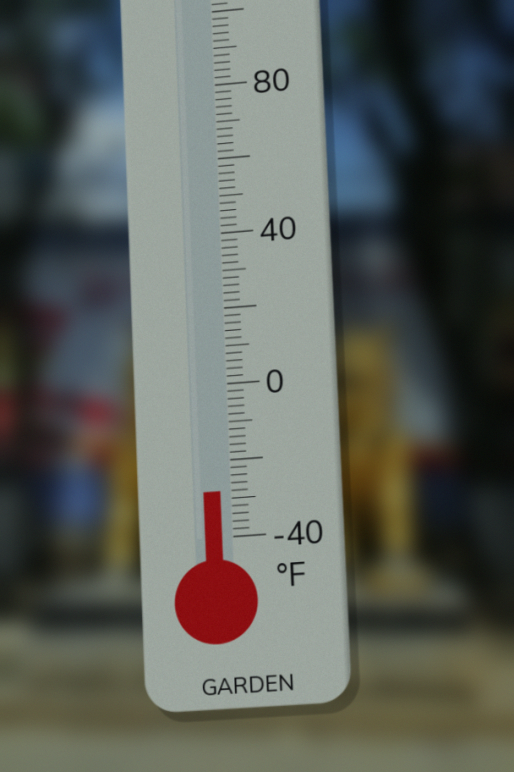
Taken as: -28 °F
